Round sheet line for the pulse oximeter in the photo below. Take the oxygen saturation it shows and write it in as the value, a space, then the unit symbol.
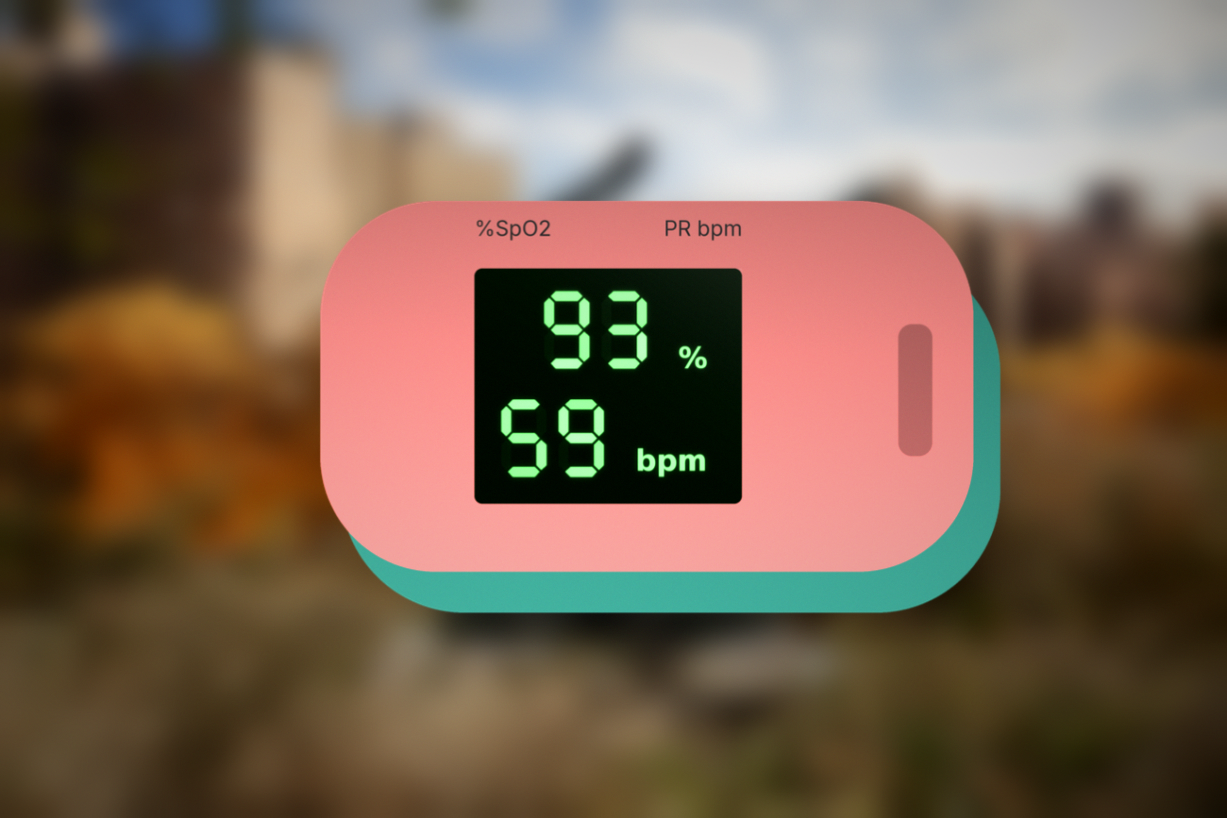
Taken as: 93 %
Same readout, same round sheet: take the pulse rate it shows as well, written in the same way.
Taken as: 59 bpm
